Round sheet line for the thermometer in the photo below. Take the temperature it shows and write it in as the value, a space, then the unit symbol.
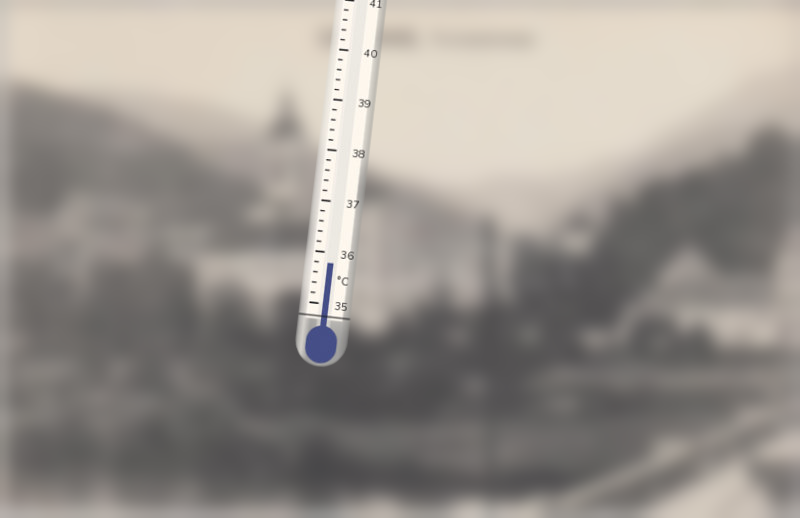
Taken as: 35.8 °C
